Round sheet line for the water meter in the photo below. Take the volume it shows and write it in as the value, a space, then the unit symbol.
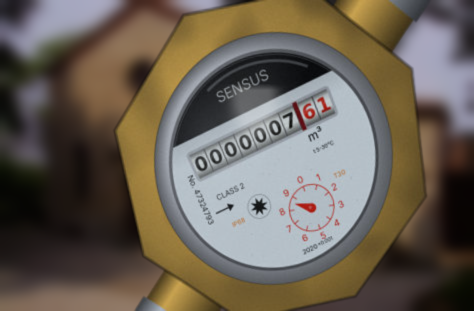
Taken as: 7.618 m³
